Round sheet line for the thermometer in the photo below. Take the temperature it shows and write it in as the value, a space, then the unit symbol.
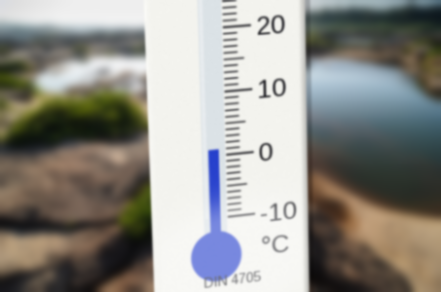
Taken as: 1 °C
